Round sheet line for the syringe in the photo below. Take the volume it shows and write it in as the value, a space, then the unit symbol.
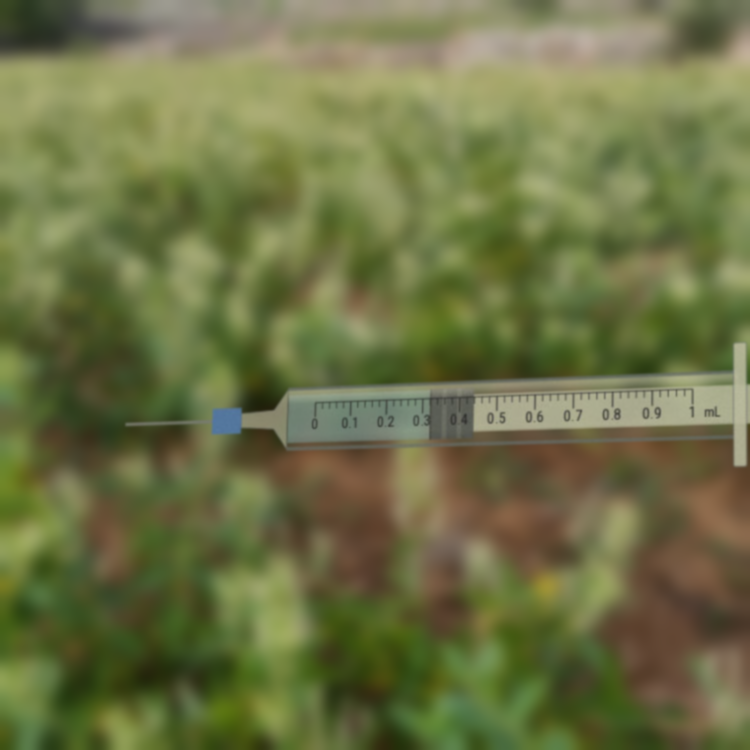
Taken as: 0.32 mL
